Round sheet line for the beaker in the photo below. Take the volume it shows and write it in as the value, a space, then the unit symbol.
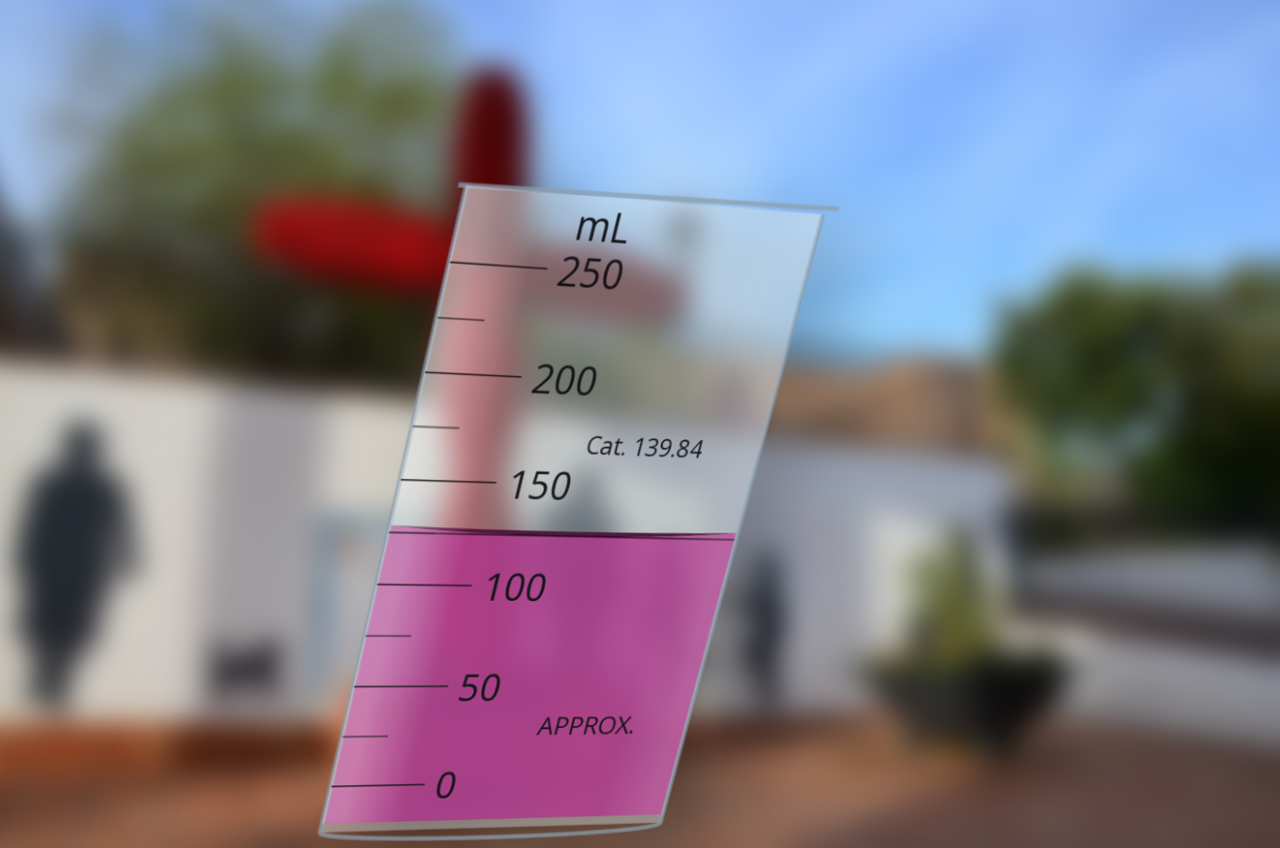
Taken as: 125 mL
